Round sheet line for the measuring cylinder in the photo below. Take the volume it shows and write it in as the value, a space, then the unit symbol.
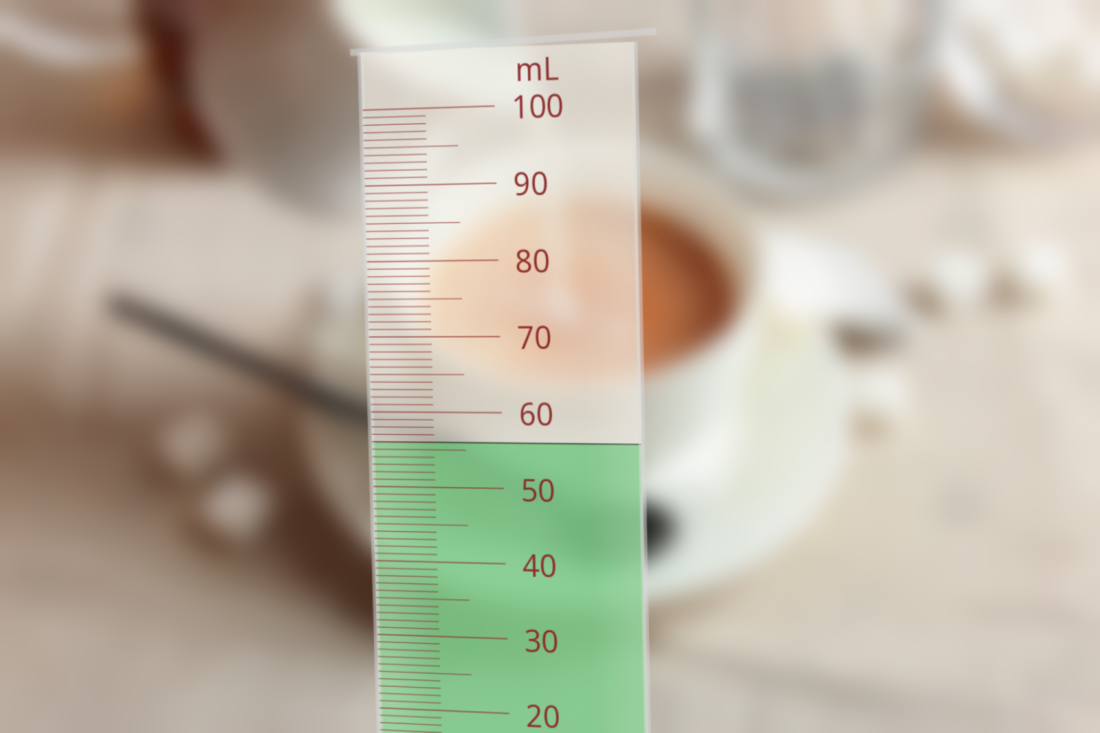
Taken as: 56 mL
